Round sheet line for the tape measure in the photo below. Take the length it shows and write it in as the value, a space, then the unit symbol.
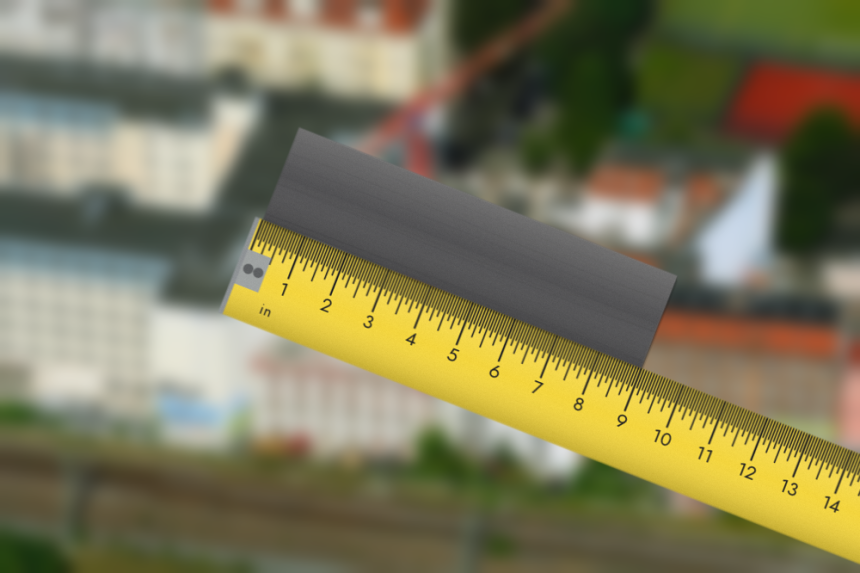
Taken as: 9 in
